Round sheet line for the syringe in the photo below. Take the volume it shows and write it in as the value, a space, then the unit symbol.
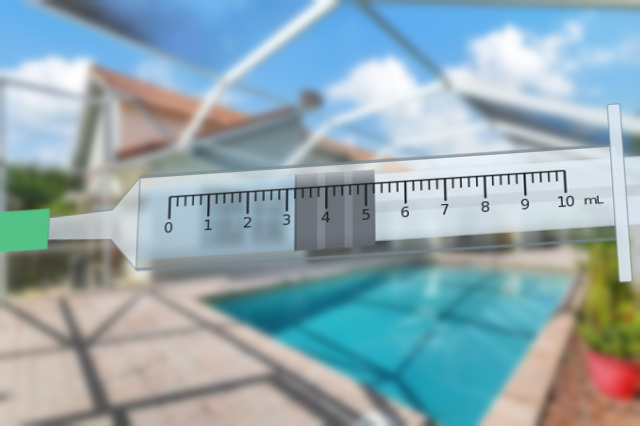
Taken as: 3.2 mL
